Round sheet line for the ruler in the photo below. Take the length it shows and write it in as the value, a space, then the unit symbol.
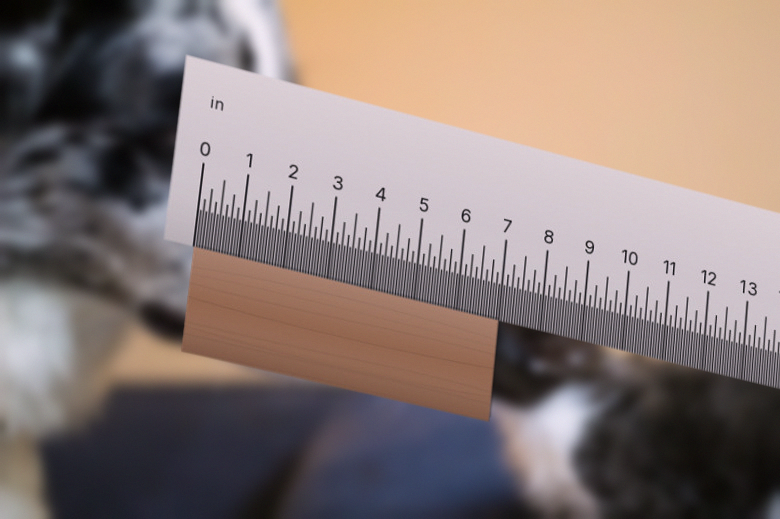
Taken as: 7 in
